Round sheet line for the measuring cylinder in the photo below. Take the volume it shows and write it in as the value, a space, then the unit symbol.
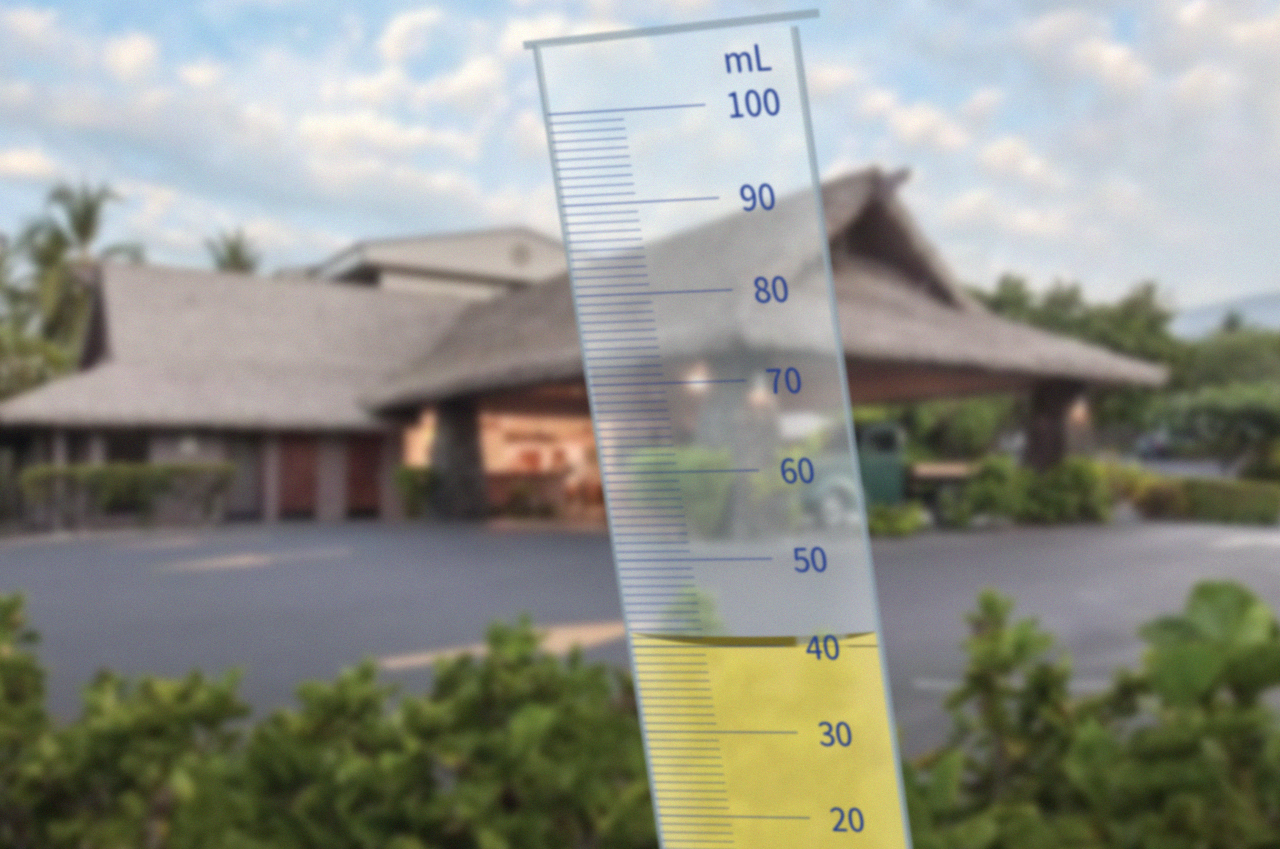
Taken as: 40 mL
